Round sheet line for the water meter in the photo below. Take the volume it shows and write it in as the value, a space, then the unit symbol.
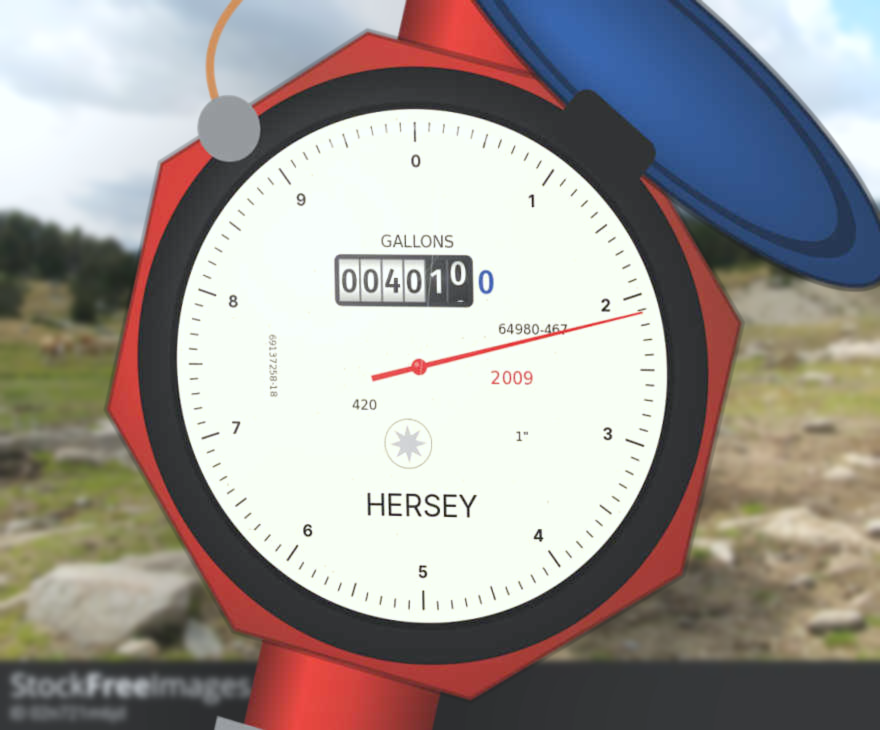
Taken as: 40102.1 gal
